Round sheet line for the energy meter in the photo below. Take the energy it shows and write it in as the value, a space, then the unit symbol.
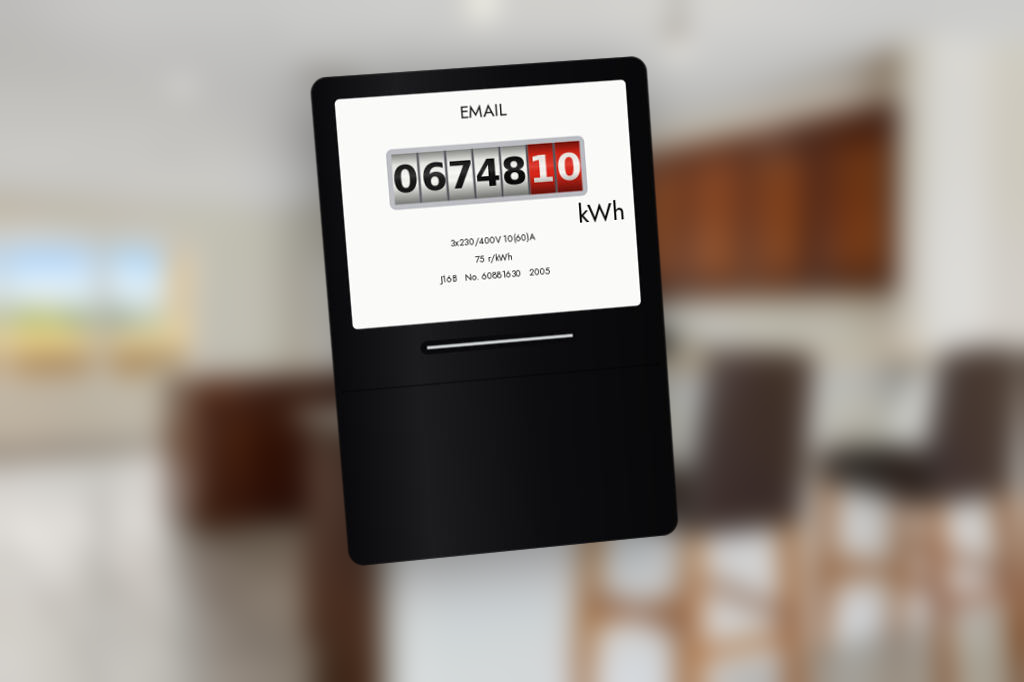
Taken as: 6748.10 kWh
